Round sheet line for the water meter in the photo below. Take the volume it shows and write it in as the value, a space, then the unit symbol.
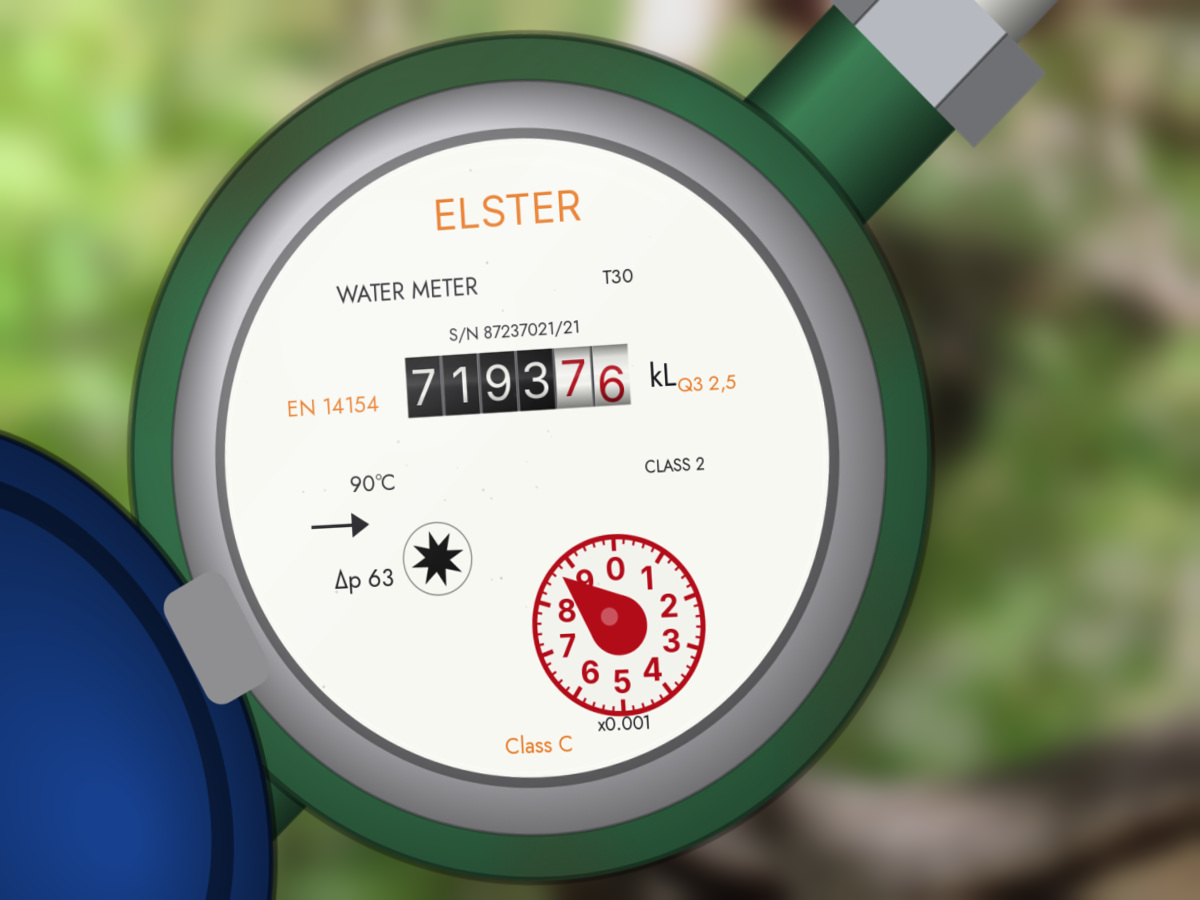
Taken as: 7193.758 kL
